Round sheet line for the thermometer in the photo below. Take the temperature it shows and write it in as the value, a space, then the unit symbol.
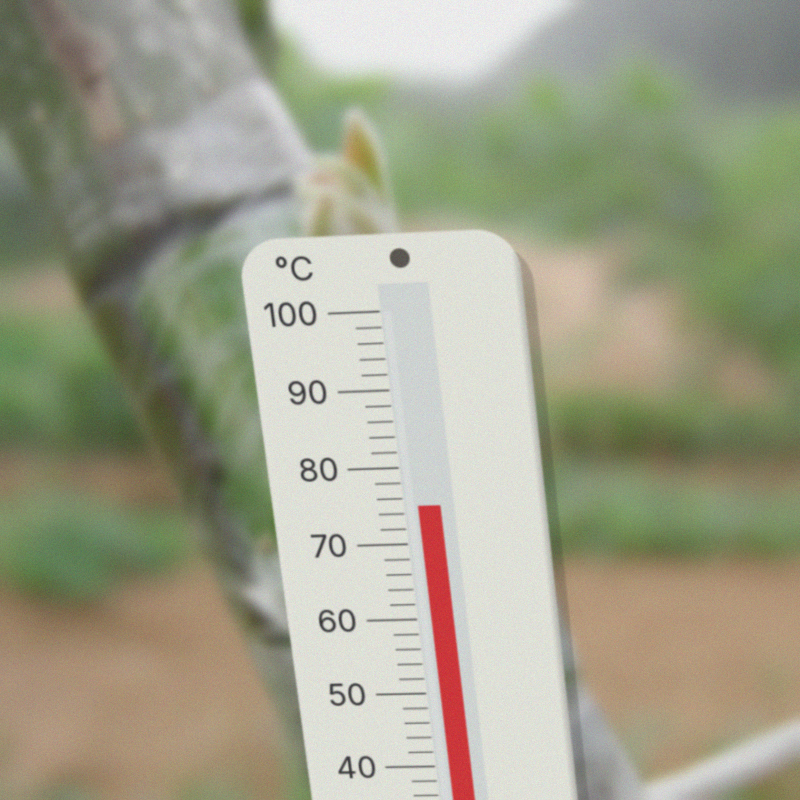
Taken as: 75 °C
